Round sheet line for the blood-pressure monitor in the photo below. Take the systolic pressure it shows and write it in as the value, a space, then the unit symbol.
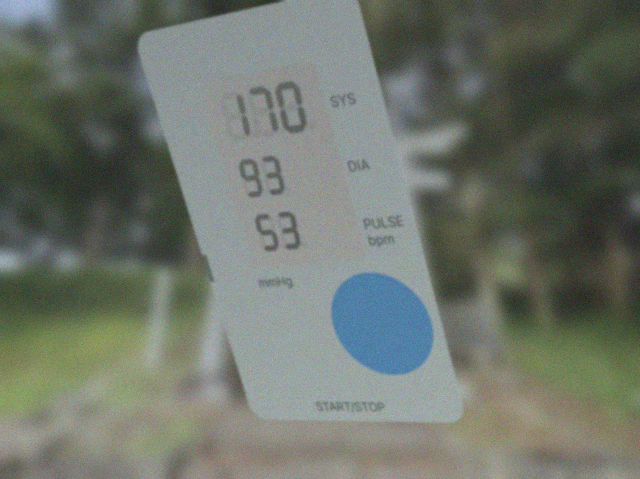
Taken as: 170 mmHg
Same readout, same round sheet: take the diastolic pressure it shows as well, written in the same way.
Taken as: 93 mmHg
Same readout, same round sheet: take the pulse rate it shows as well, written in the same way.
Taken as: 53 bpm
